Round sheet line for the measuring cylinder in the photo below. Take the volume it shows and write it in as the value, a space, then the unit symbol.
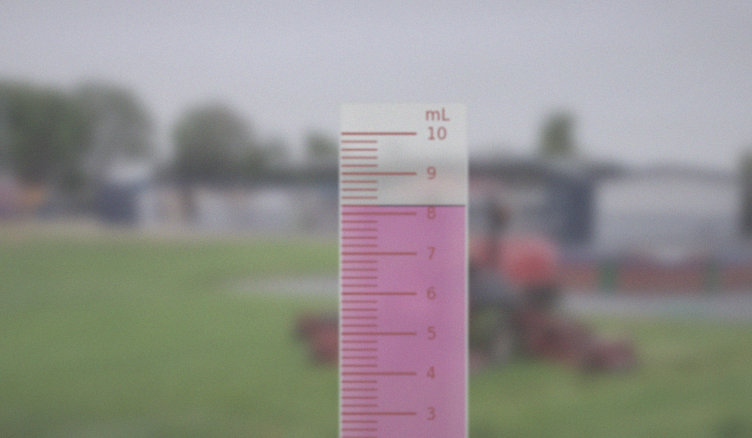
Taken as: 8.2 mL
